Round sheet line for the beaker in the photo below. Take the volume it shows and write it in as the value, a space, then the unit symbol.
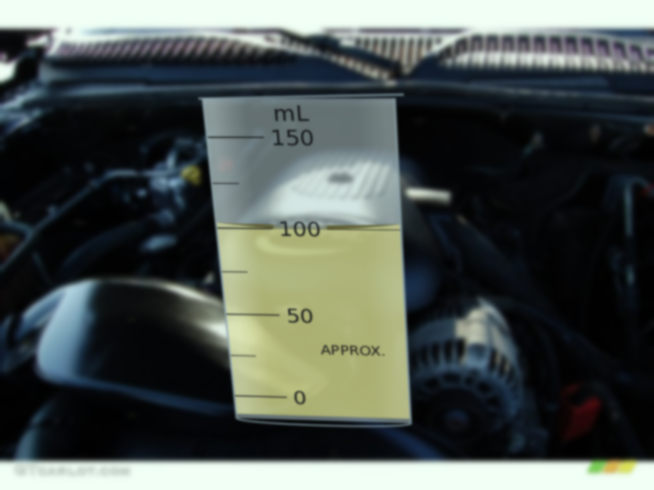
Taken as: 100 mL
